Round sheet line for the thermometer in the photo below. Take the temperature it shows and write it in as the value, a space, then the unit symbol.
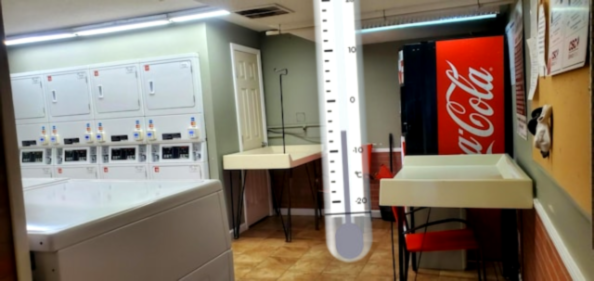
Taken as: -6 °C
